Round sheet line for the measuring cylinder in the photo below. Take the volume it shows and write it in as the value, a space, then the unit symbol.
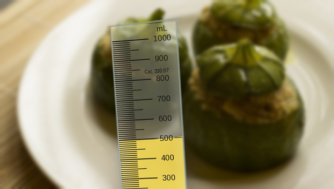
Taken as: 500 mL
